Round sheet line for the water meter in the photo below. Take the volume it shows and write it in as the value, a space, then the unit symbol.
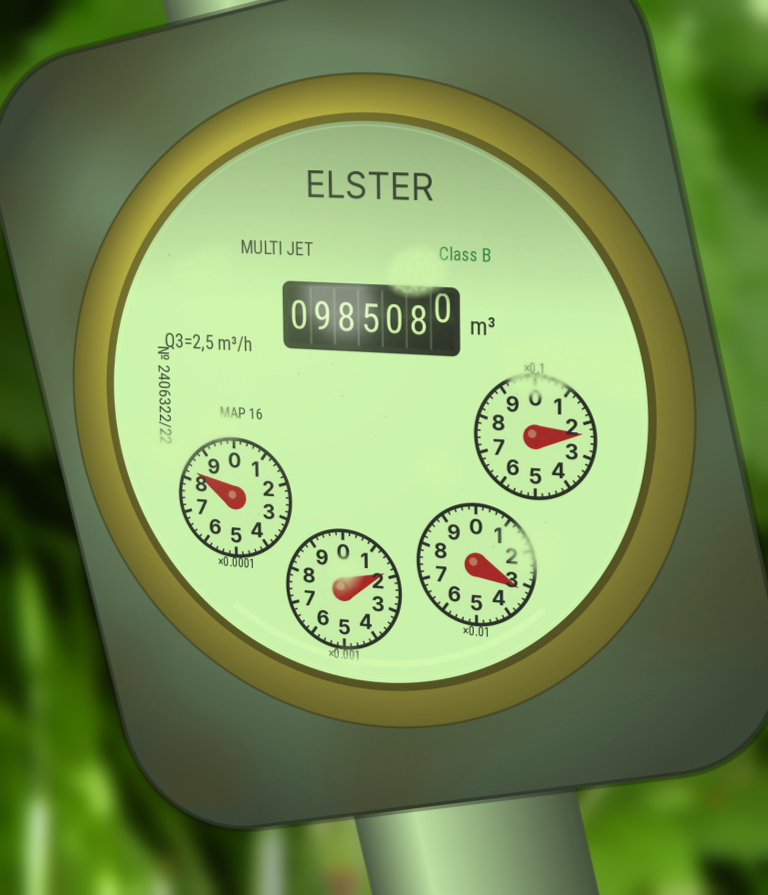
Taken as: 985080.2318 m³
